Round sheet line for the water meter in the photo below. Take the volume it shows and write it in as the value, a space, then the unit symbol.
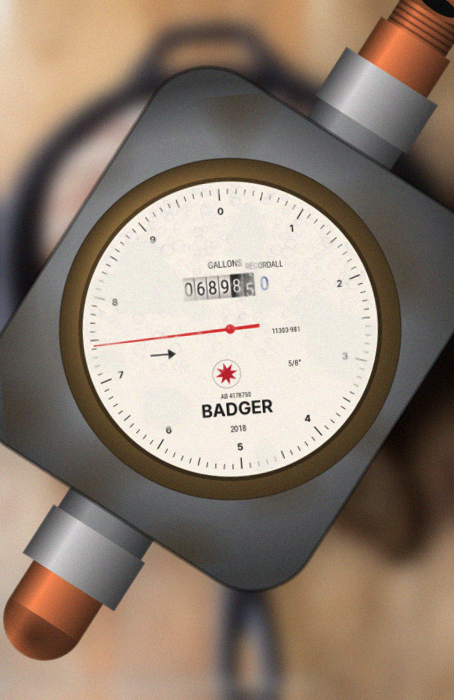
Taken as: 689847.4 gal
